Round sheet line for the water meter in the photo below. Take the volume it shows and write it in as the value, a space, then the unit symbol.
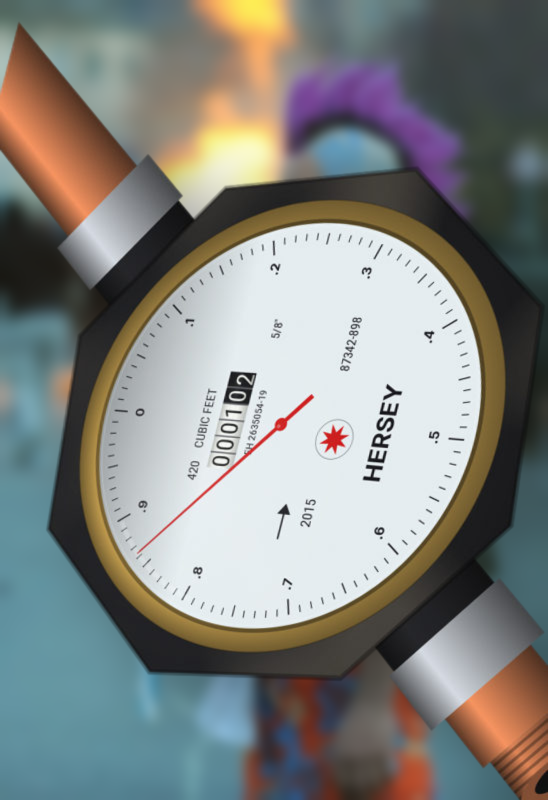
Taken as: 101.86 ft³
